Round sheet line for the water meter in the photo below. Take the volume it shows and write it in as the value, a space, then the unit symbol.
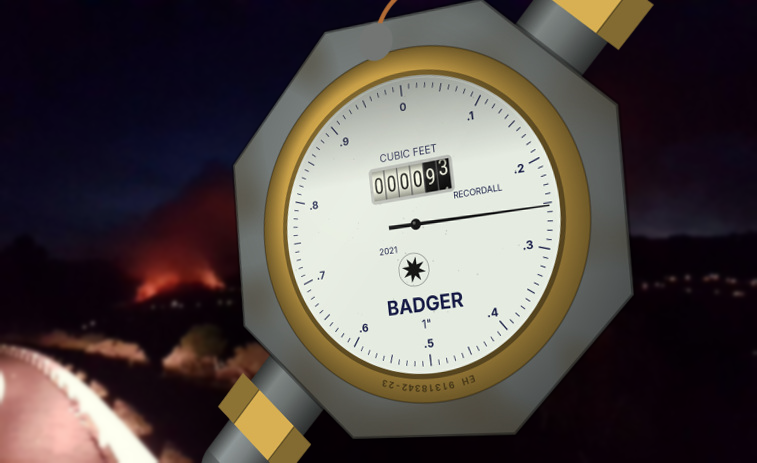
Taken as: 93.25 ft³
